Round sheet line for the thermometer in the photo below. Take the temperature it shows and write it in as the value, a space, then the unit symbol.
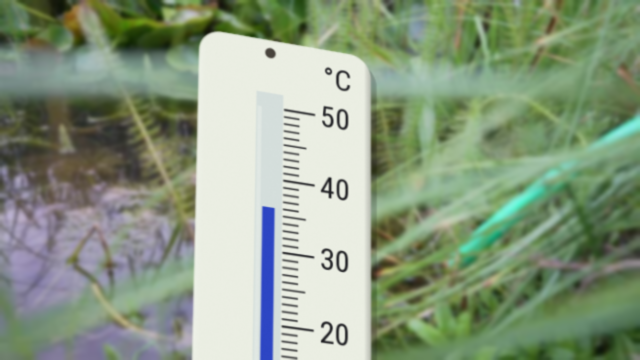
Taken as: 36 °C
